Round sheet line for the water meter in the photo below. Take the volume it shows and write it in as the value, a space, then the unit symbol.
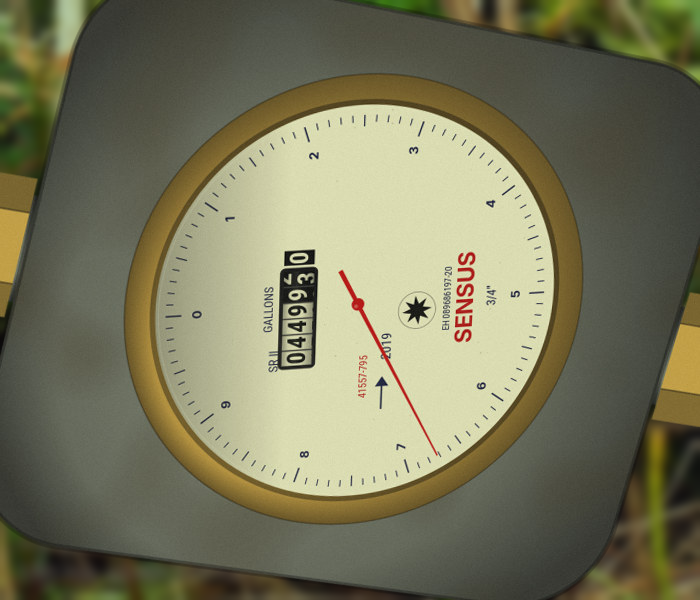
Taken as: 449926.7 gal
